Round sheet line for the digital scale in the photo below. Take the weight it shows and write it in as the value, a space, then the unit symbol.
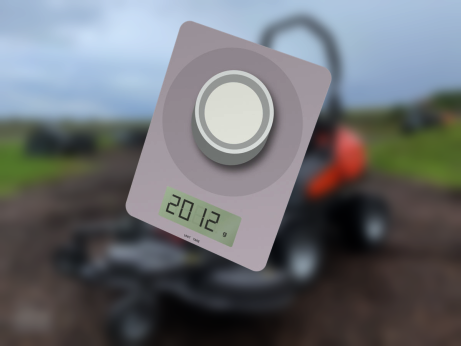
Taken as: 2012 g
